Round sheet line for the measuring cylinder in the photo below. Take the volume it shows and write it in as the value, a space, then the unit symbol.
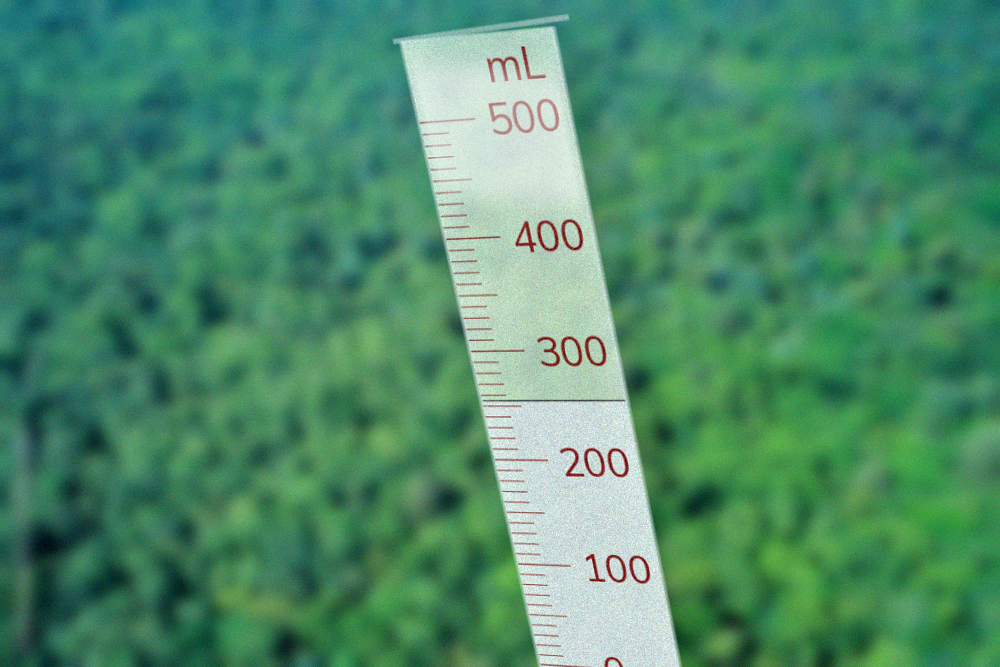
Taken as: 255 mL
